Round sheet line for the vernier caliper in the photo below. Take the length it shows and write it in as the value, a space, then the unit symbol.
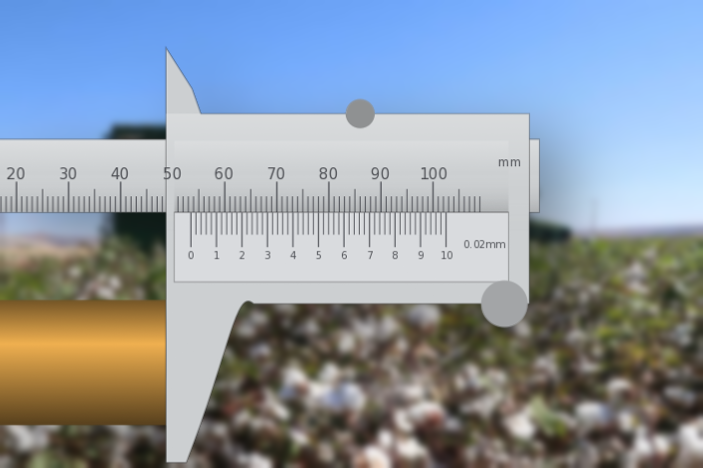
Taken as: 53.5 mm
